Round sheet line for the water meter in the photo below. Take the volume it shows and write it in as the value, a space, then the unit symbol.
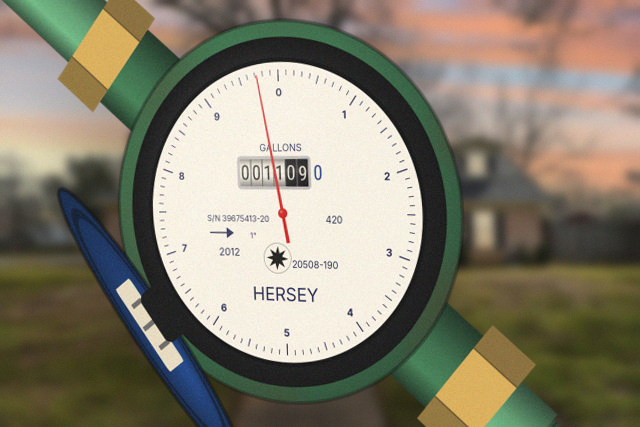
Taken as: 11089.7 gal
